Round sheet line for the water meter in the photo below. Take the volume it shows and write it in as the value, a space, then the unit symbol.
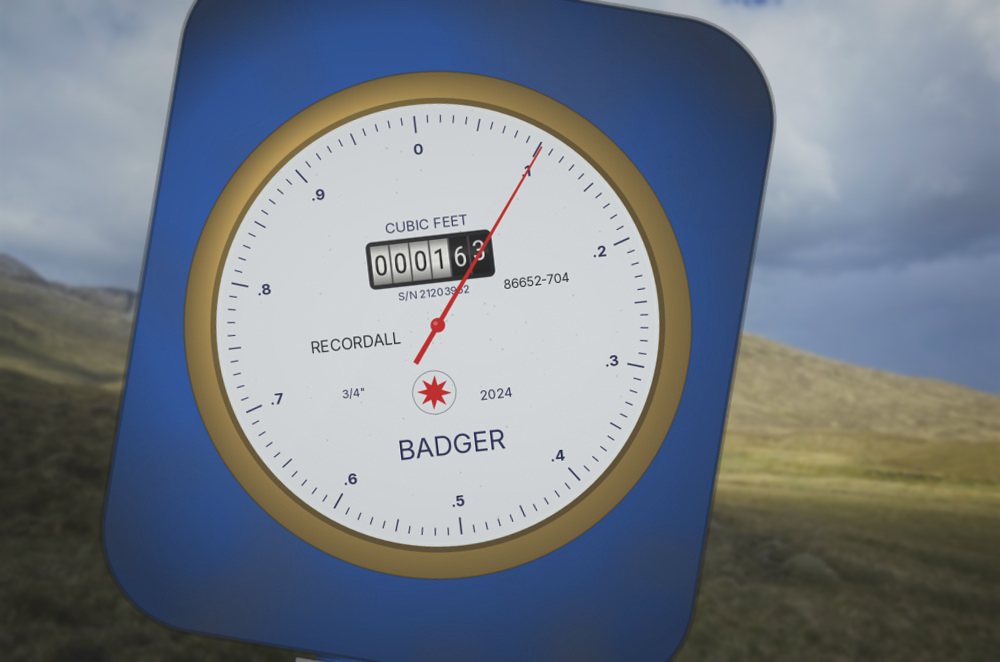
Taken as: 163.10 ft³
